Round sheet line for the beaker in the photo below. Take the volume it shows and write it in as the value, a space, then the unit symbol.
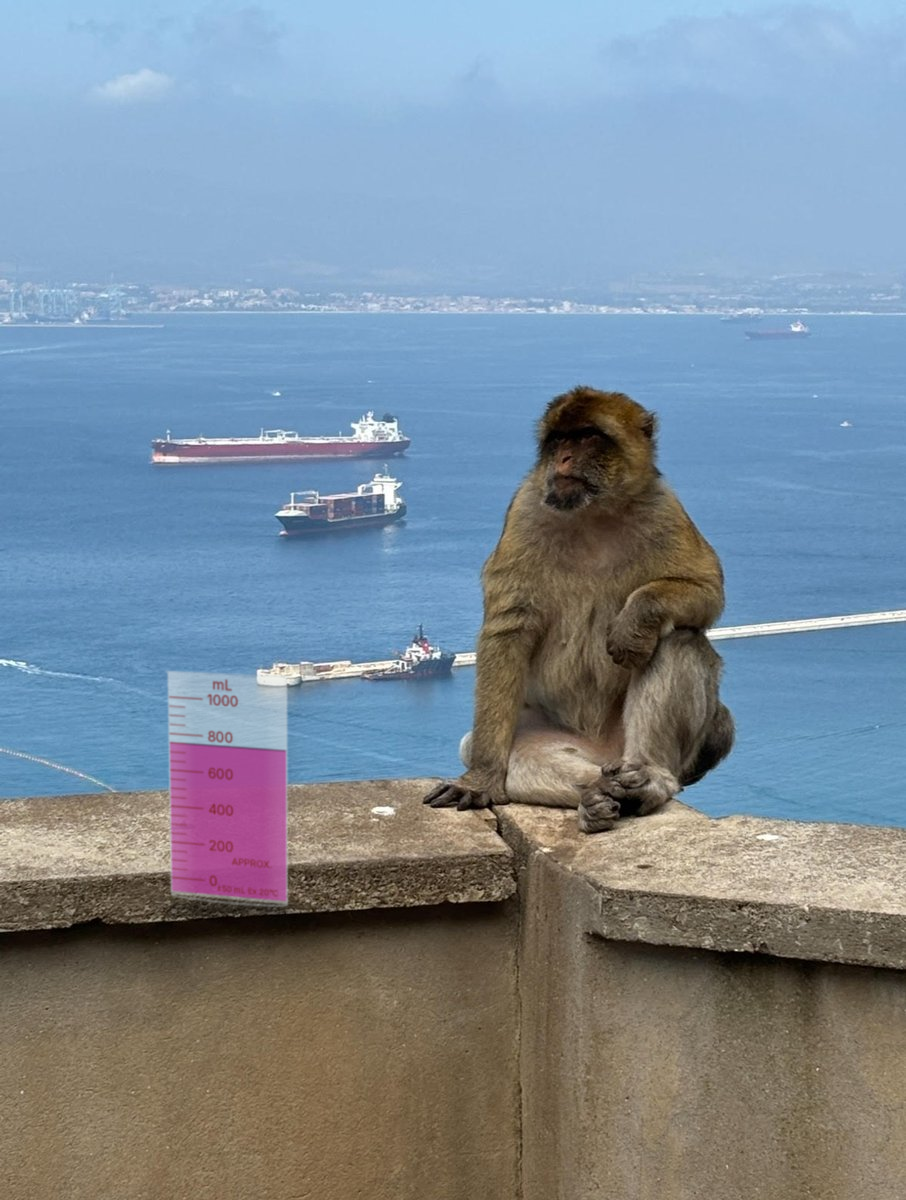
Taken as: 750 mL
